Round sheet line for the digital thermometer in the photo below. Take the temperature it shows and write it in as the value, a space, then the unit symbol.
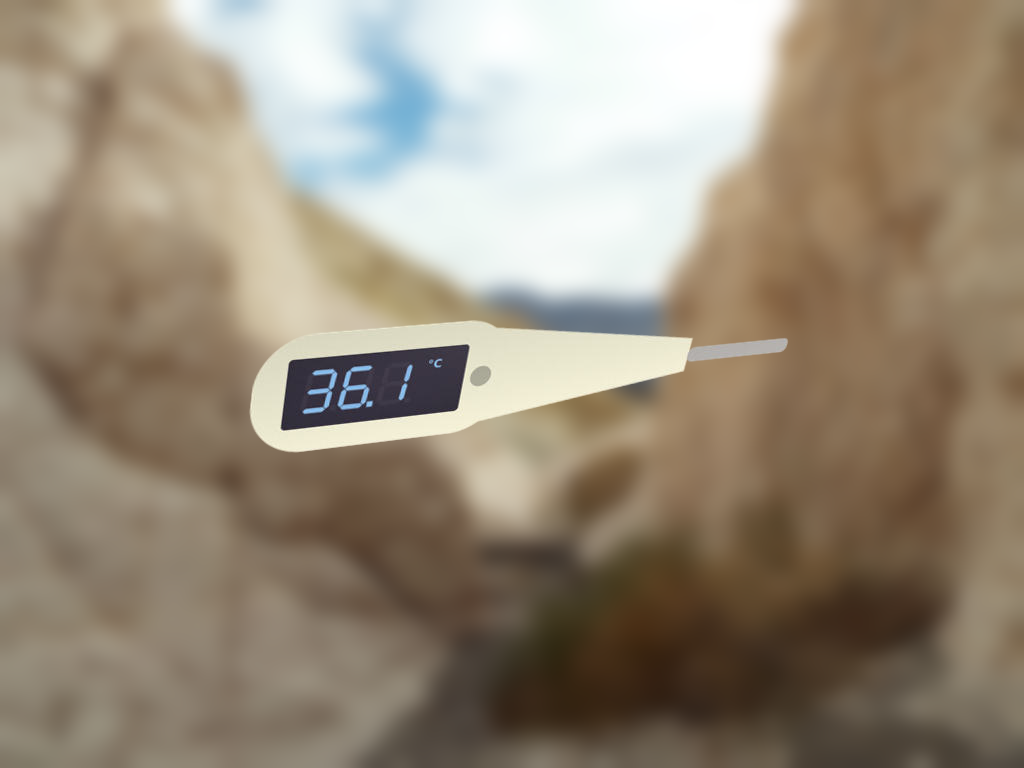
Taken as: 36.1 °C
